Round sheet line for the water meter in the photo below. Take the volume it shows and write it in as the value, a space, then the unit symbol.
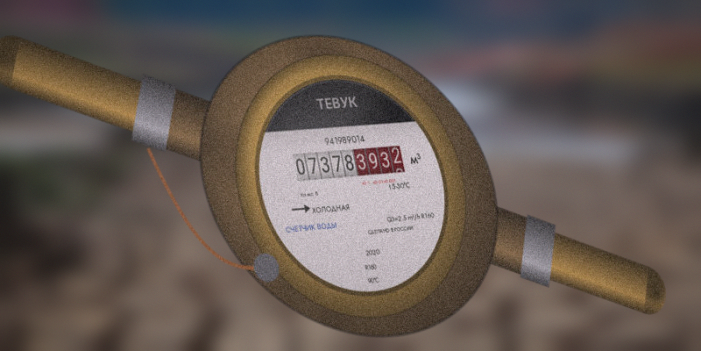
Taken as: 7378.3932 m³
